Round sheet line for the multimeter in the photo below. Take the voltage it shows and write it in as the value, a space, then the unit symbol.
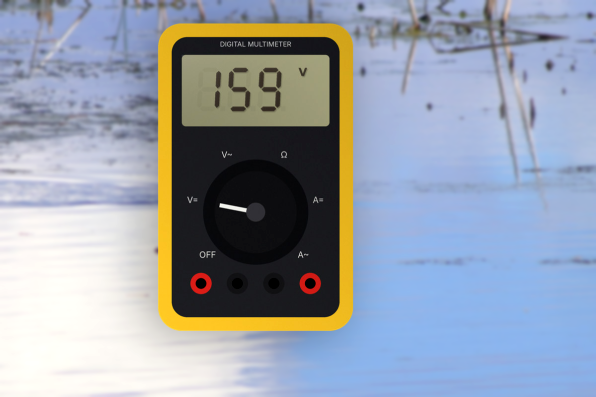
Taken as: 159 V
